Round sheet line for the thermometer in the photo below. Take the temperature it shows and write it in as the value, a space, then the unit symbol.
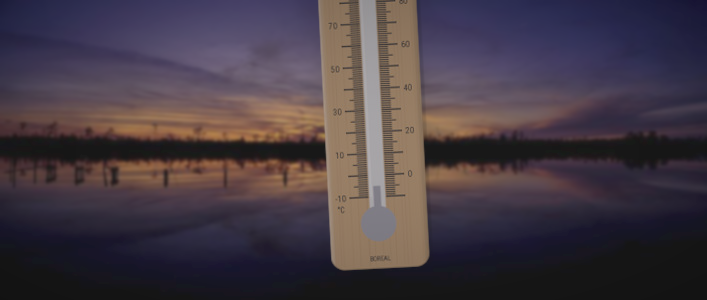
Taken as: -5 °C
